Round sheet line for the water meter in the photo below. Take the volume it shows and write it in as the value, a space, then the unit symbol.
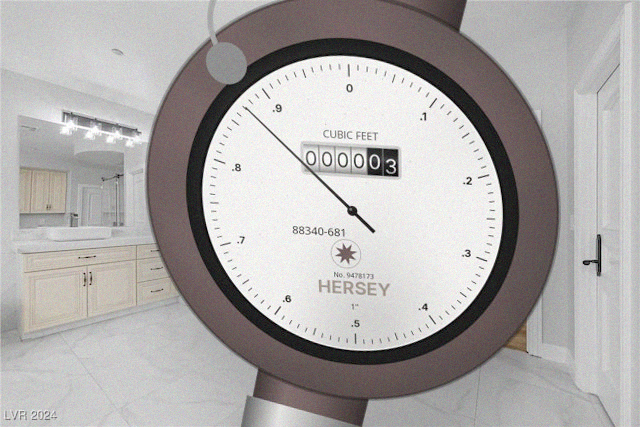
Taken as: 2.87 ft³
